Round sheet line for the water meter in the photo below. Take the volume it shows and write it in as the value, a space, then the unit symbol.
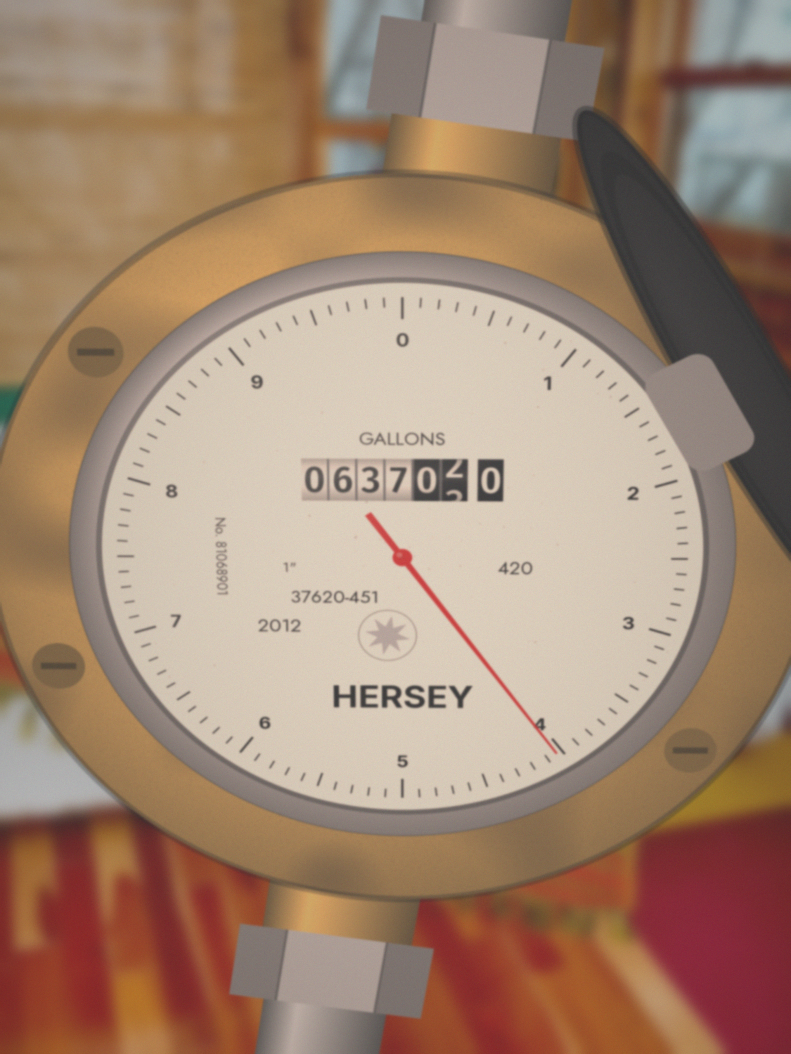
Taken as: 637024.0 gal
